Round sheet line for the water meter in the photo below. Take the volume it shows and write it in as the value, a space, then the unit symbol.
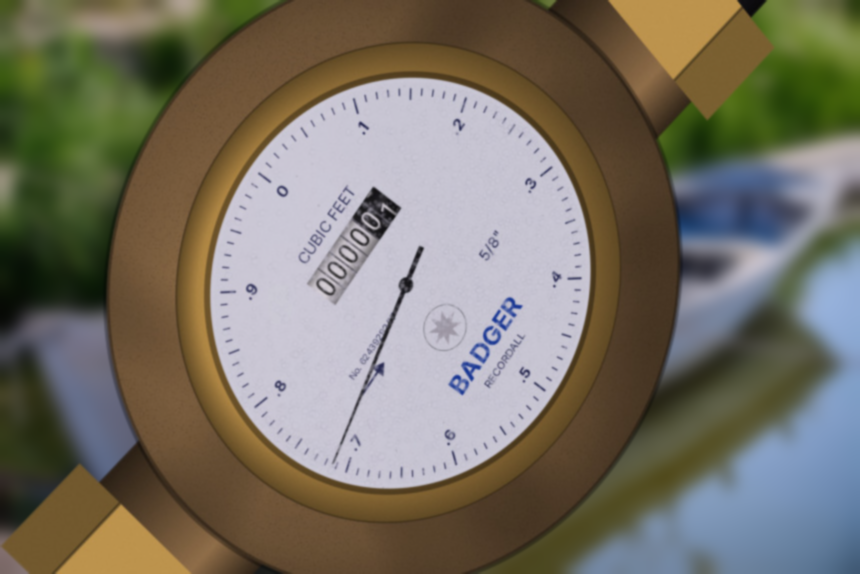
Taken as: 0.71 ft³
